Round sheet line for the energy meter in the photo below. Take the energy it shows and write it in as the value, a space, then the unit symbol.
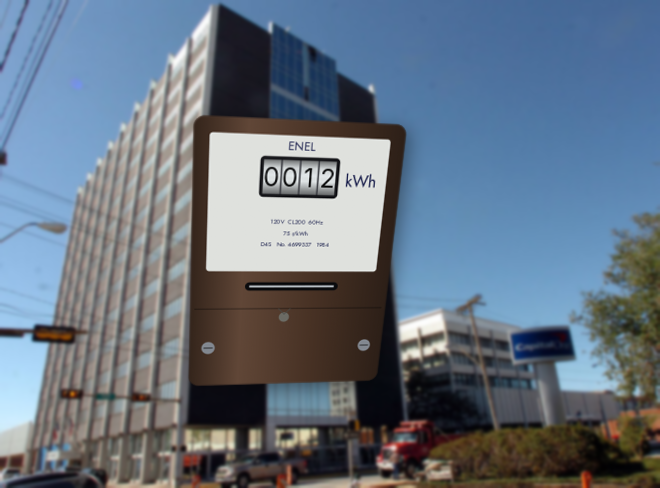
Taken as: 12 kWh
